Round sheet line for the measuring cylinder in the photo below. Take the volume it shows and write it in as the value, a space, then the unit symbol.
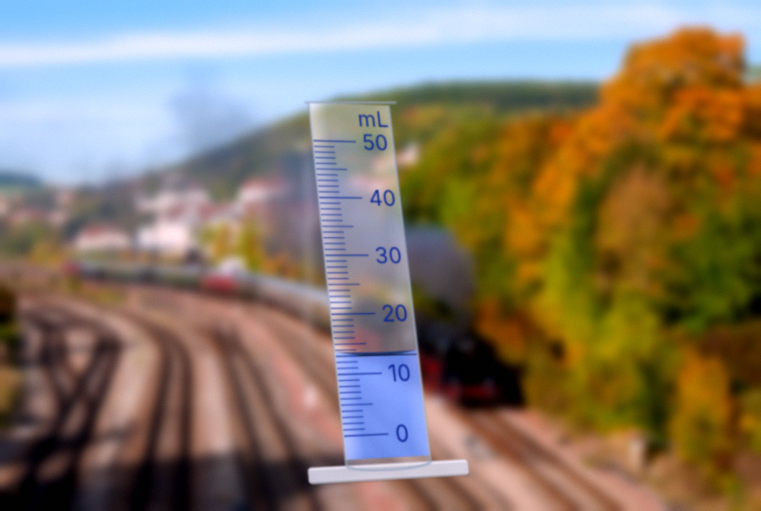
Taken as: 13 mL
